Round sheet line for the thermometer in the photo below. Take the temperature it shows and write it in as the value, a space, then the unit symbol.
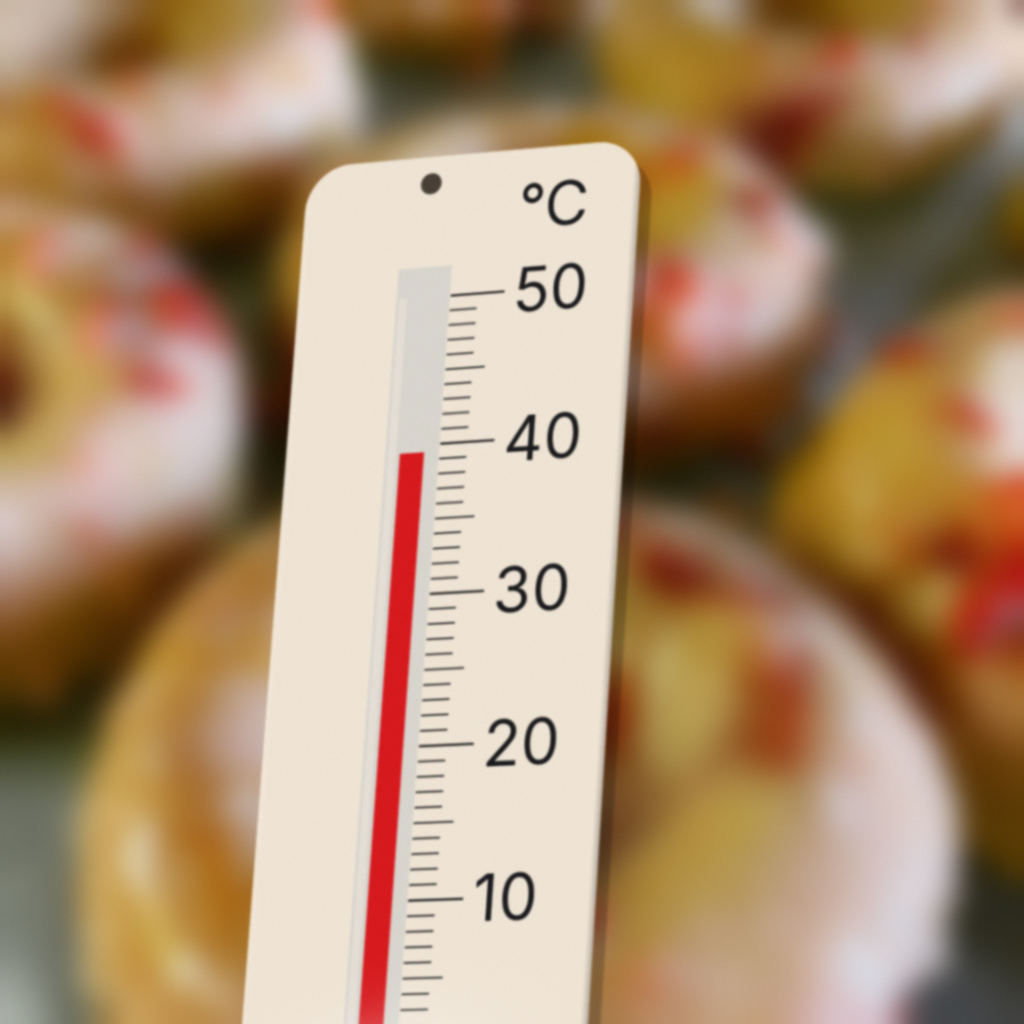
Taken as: 39.5 °C
